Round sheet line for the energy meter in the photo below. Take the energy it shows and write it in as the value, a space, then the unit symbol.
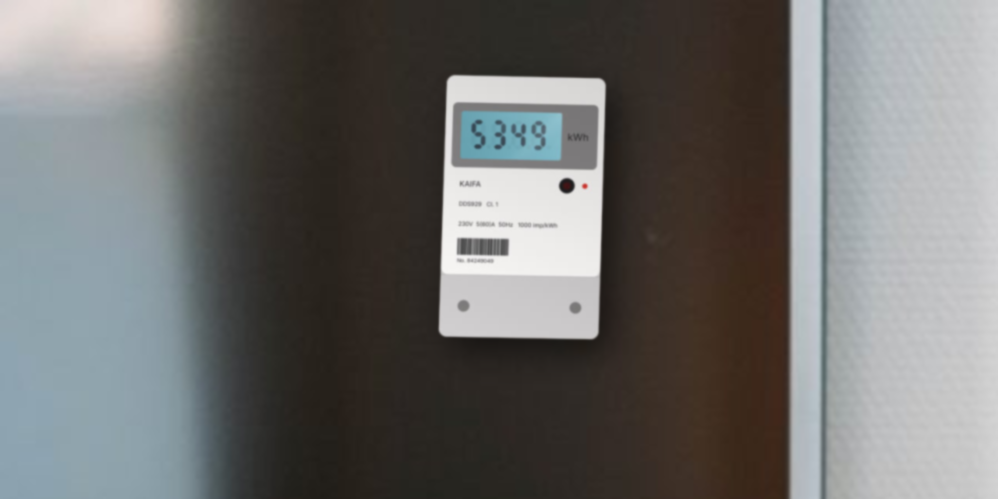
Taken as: 5349 kWh
